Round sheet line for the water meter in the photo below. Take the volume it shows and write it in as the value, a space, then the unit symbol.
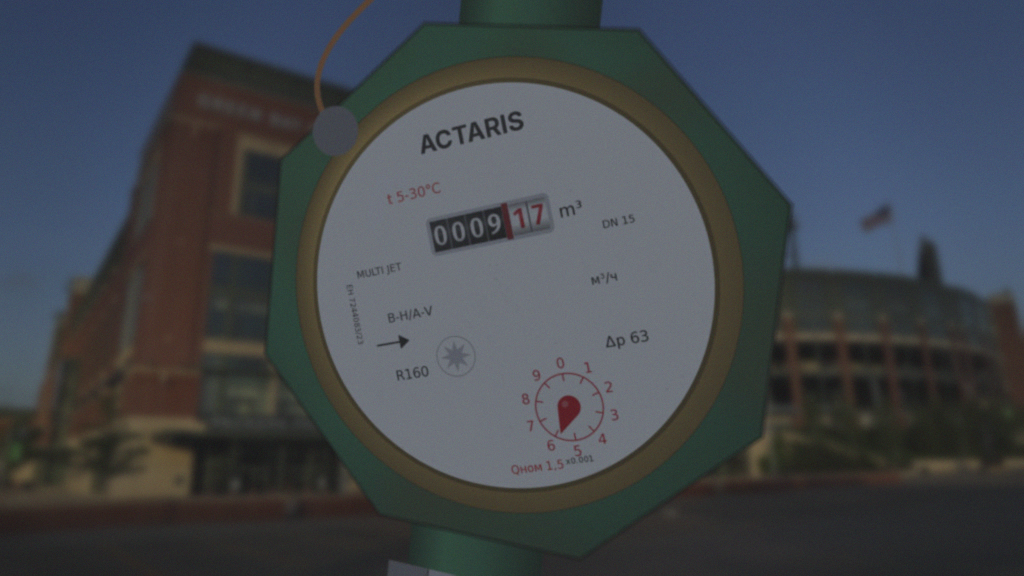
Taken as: 9.175 m³
